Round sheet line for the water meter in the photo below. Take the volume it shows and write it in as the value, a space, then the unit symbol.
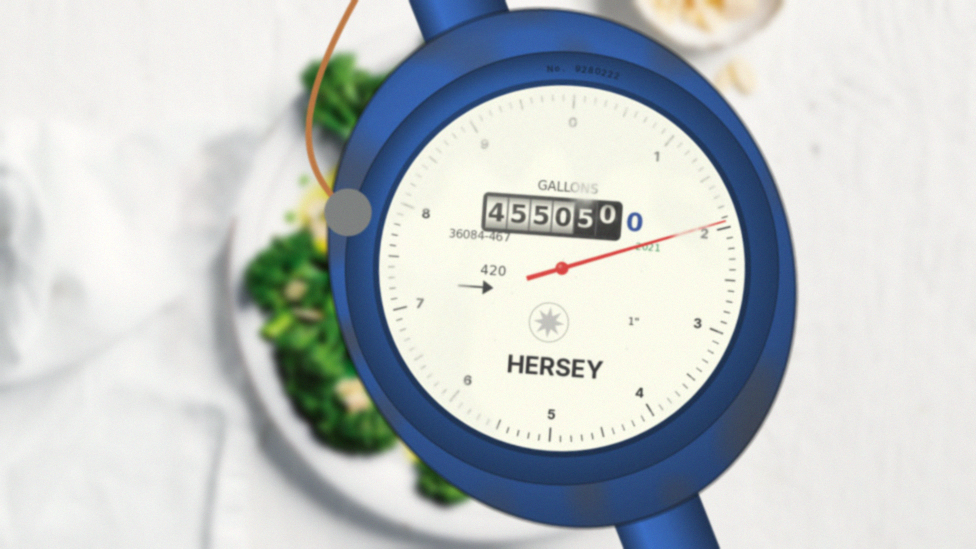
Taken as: 4550501.9 gal
